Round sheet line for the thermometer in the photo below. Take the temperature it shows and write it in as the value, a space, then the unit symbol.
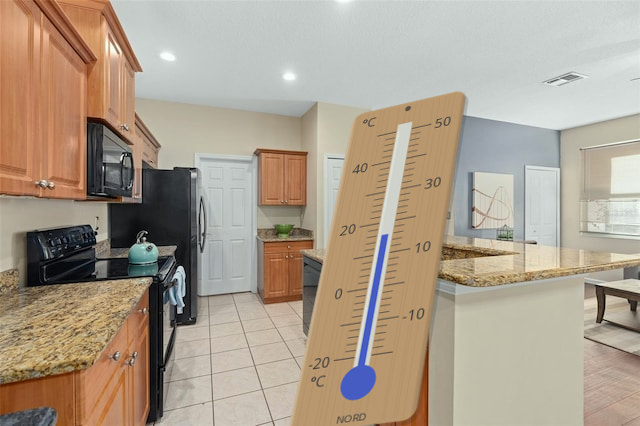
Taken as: 16 °C
